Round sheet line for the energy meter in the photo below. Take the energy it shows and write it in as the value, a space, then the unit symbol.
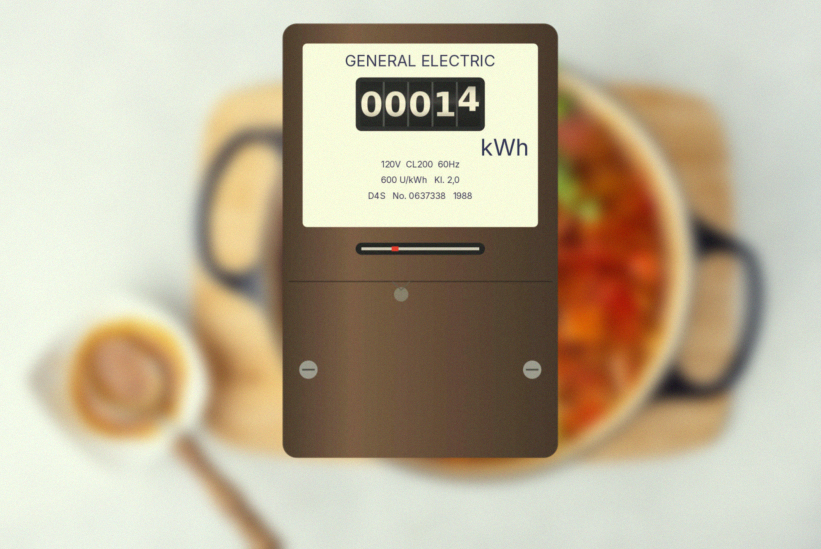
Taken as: 14 kWh
